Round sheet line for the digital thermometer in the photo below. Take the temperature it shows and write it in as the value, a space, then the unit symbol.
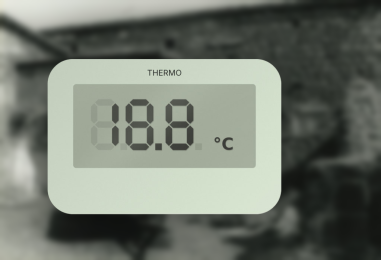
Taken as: 18.8 °C
